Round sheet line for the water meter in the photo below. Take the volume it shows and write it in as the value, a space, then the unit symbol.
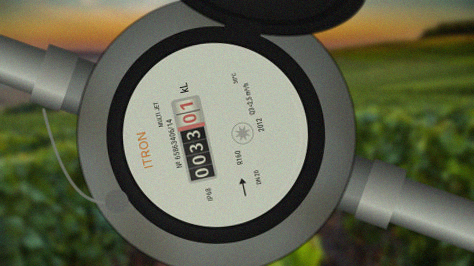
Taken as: 33.01 kL
